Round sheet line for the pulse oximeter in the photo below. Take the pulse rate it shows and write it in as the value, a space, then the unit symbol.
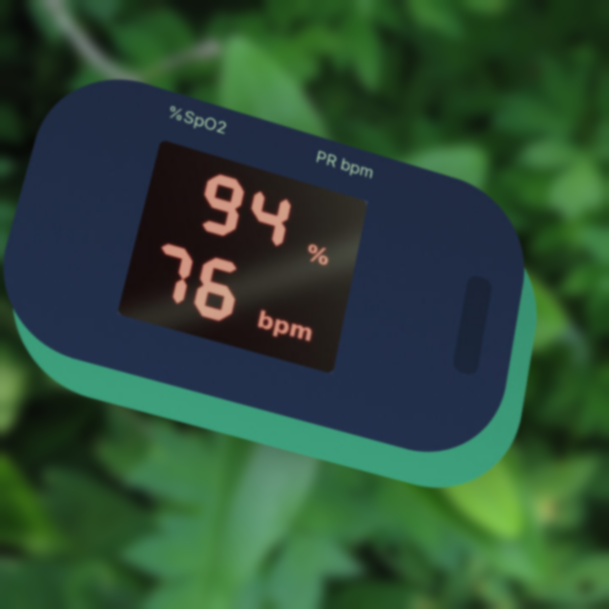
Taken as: 76 bpm
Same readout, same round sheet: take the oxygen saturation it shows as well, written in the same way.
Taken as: 94 %
